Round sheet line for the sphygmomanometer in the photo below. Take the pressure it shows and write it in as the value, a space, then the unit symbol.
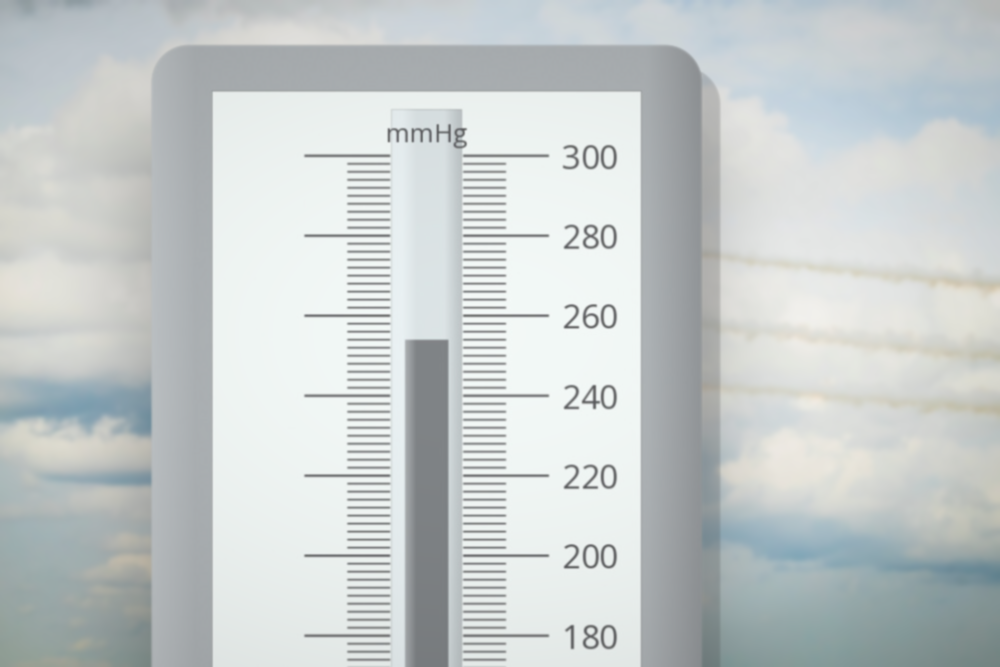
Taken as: 254 mmHg
